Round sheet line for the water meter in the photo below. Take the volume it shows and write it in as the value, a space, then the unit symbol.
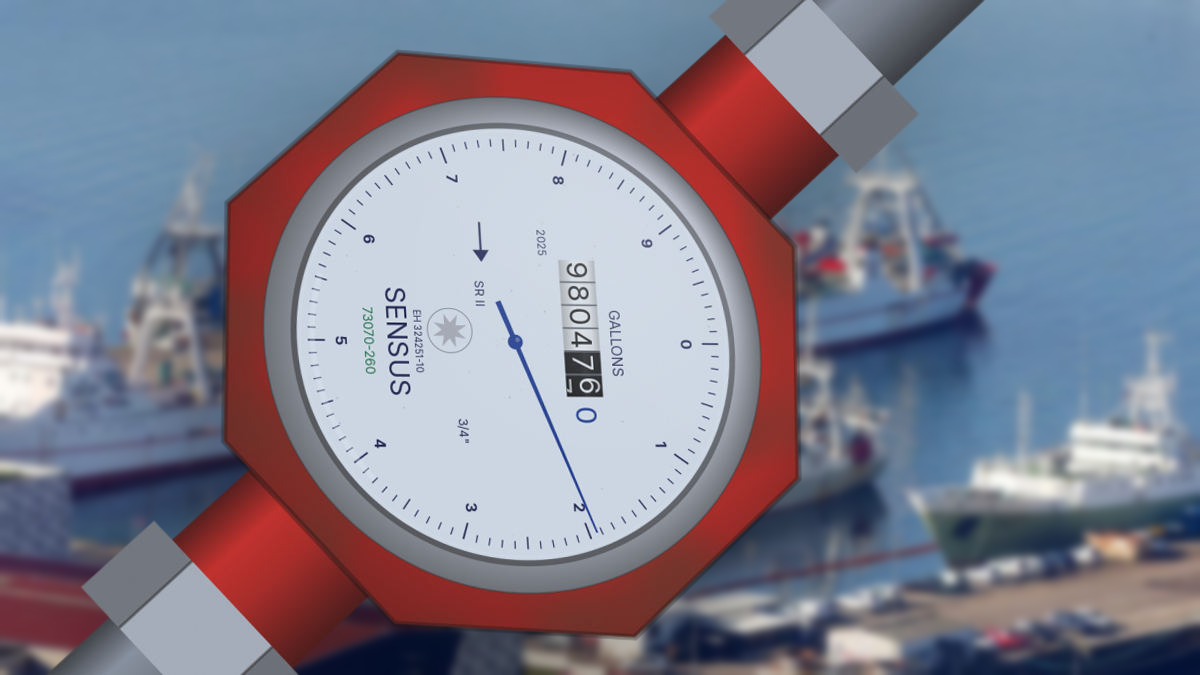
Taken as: 9804761.9 gal
